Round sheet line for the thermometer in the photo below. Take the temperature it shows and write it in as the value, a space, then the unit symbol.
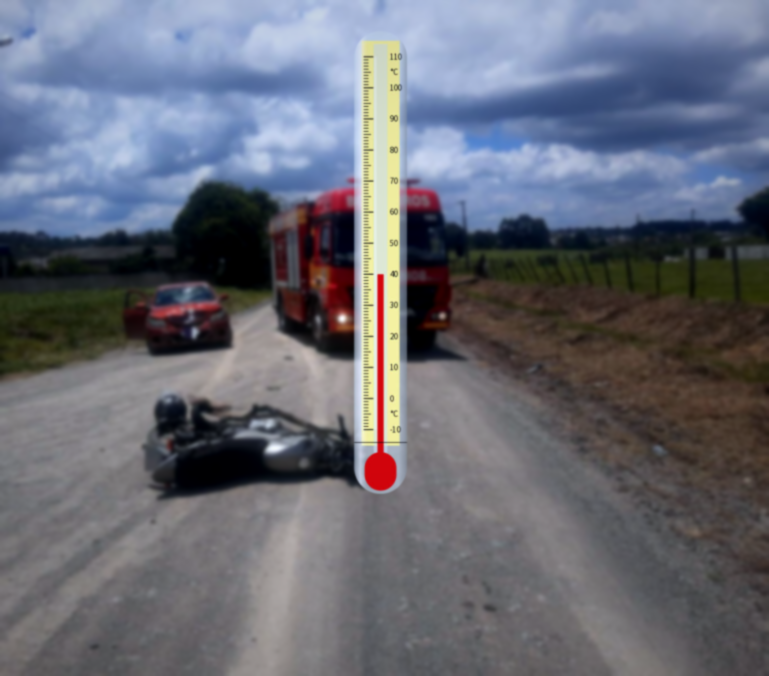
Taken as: 40 °C
